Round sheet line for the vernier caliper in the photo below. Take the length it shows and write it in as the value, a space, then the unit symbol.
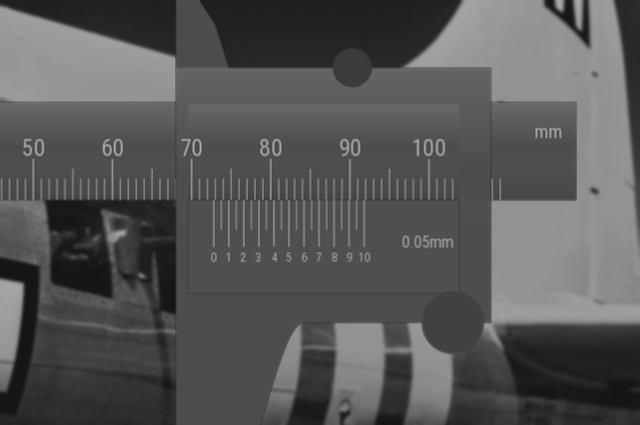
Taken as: 72.8 mm
